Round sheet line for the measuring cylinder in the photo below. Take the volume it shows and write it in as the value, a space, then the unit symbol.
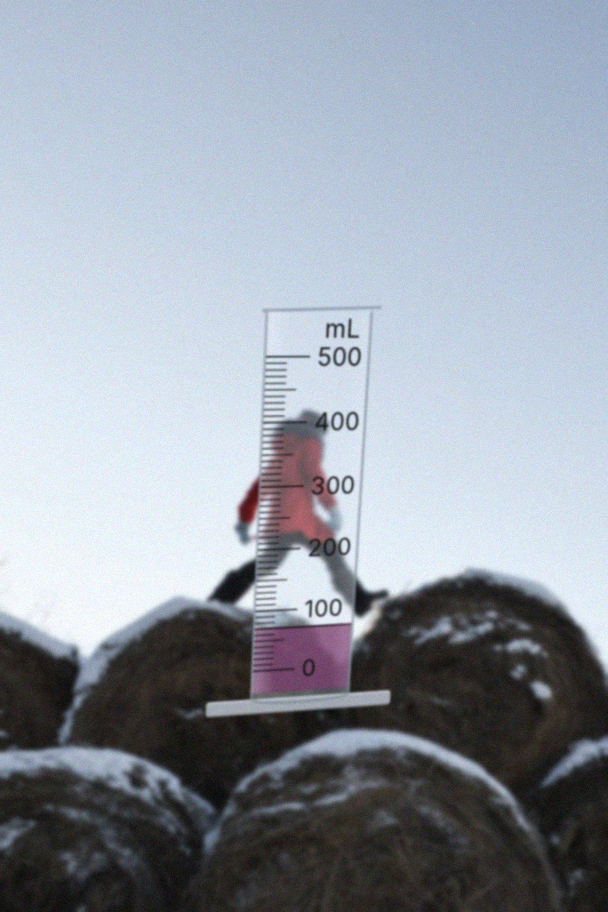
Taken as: 70 mL
